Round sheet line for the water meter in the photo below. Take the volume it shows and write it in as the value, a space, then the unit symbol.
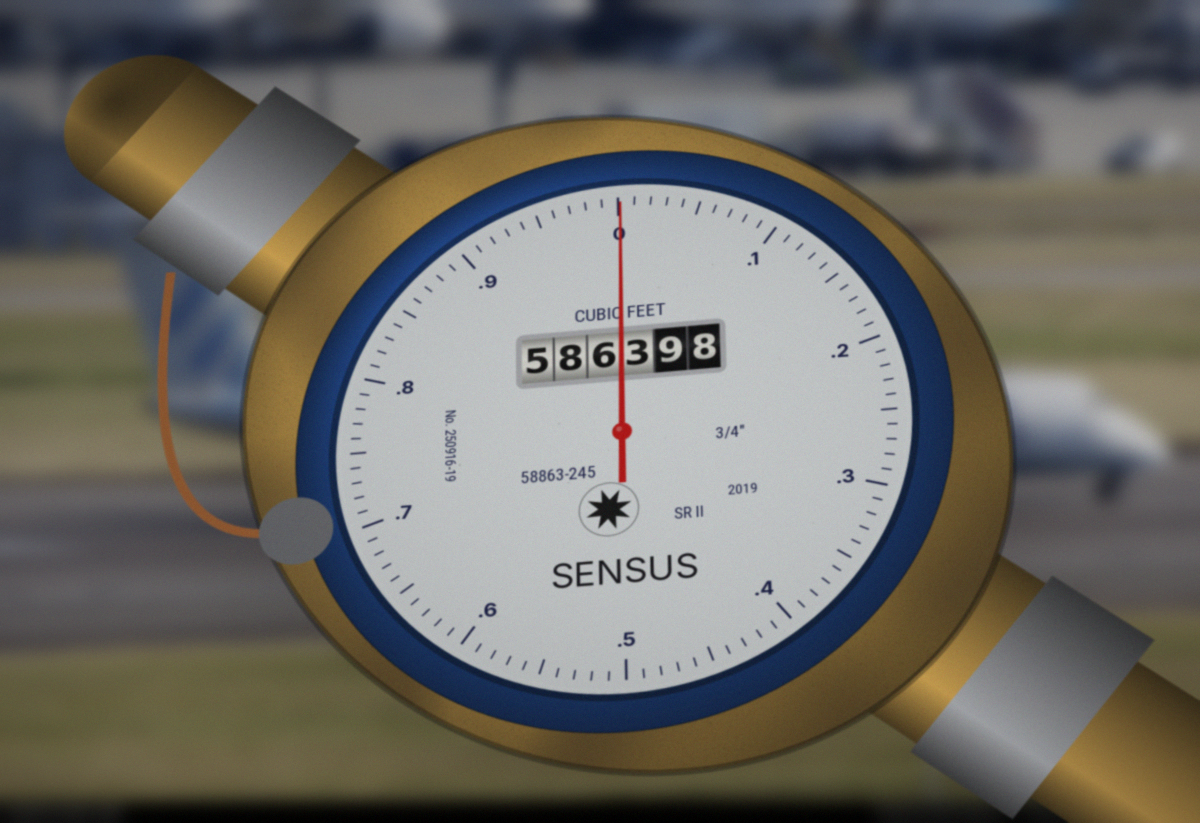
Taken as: 586398.00 ft³
